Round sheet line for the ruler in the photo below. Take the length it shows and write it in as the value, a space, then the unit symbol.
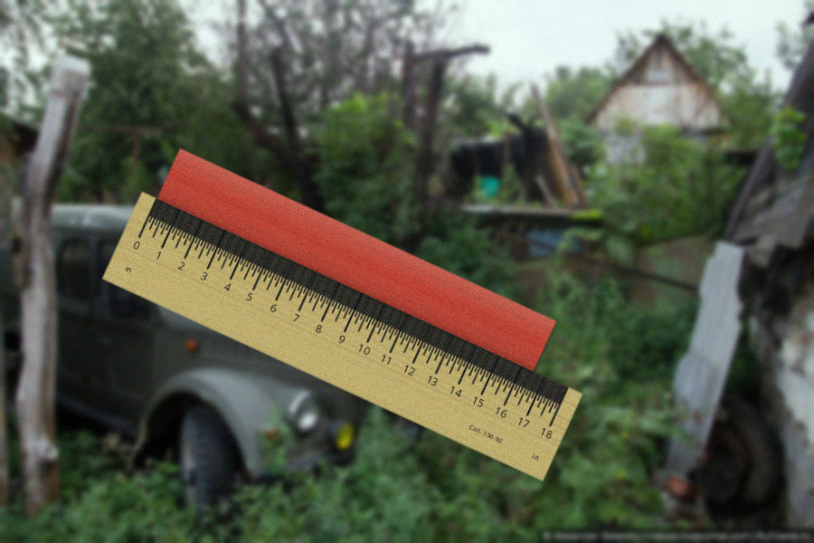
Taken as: 16.5 in
